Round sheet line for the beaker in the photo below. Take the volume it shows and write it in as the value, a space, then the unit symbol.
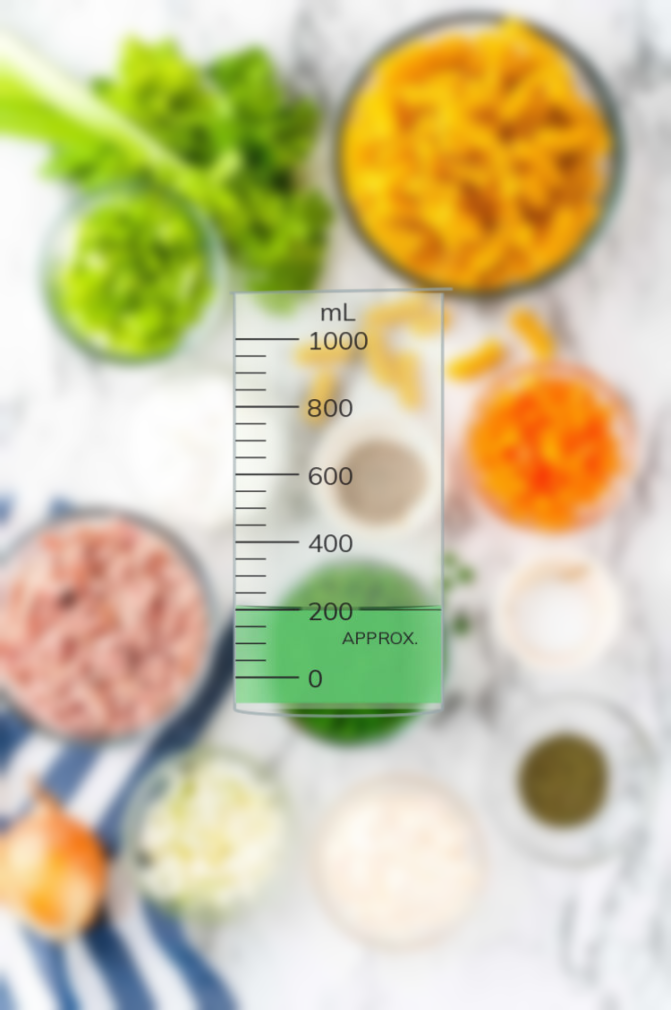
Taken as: 200 mL
